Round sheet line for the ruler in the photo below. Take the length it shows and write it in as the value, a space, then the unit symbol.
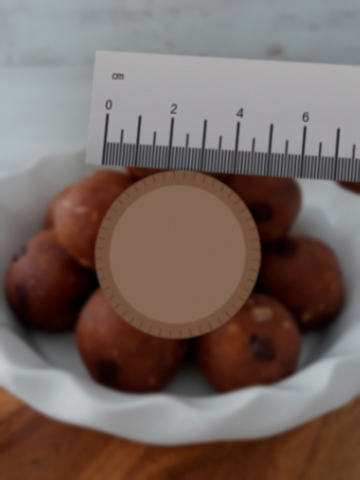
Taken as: 5 cm
